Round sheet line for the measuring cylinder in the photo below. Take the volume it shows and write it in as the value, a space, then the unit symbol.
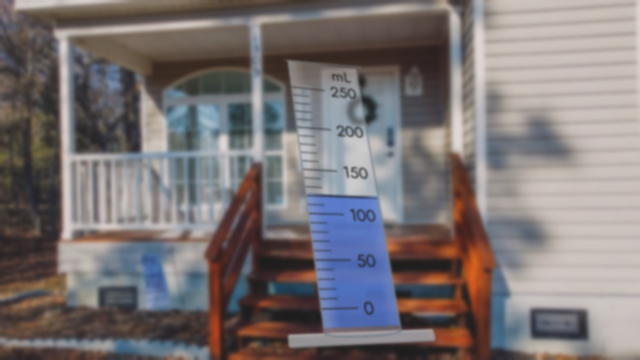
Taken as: 120 mL
